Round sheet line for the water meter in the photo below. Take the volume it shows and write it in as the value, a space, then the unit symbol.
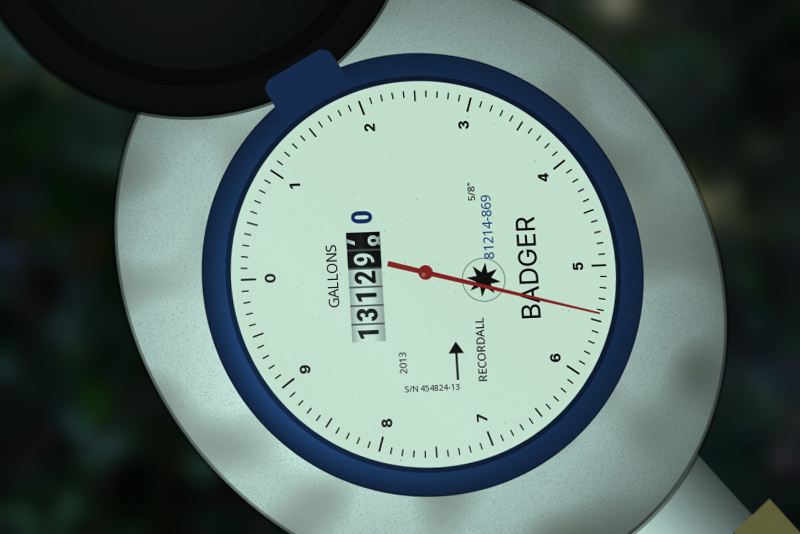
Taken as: 1312975.4 gal
